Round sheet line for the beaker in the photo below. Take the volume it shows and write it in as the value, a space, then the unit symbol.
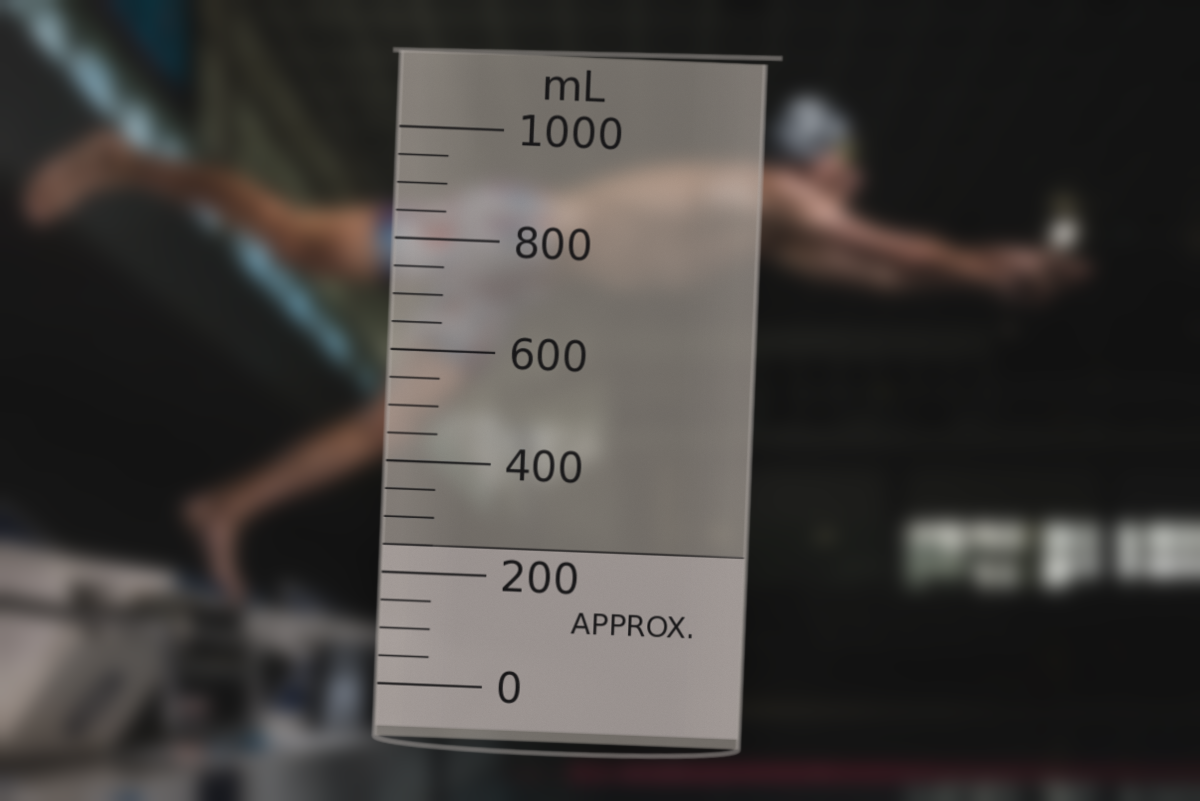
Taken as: 250 mL
